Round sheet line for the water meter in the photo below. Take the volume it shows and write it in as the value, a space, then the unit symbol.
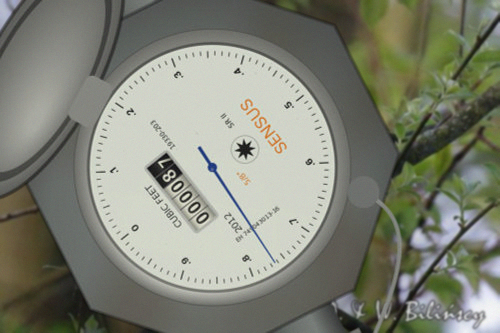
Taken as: 86.76 ft³
